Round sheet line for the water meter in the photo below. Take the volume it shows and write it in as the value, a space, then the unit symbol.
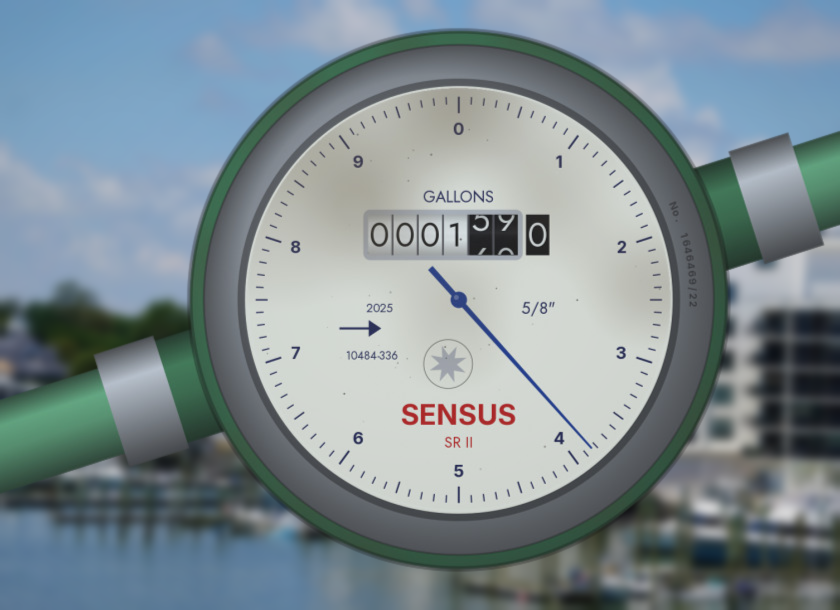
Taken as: 1593.8 gal
